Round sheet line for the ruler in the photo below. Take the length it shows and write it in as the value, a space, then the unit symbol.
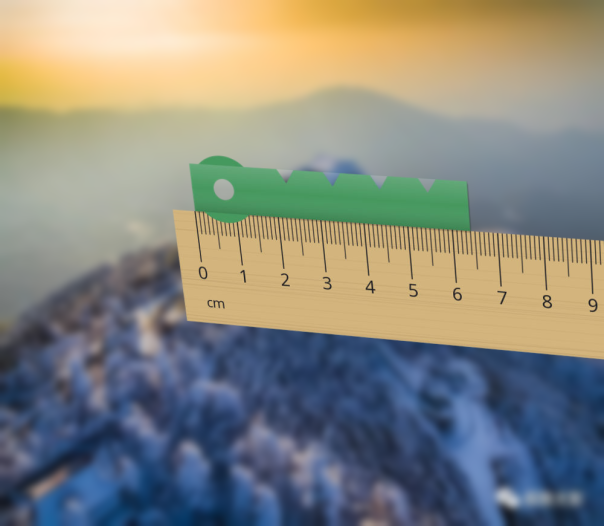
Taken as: 6.4 cm
